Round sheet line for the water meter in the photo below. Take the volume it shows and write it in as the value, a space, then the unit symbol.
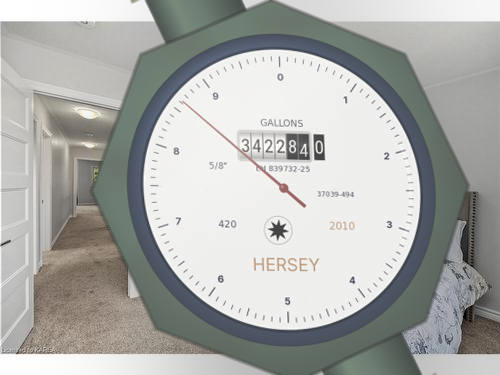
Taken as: 3422838.6 gal
